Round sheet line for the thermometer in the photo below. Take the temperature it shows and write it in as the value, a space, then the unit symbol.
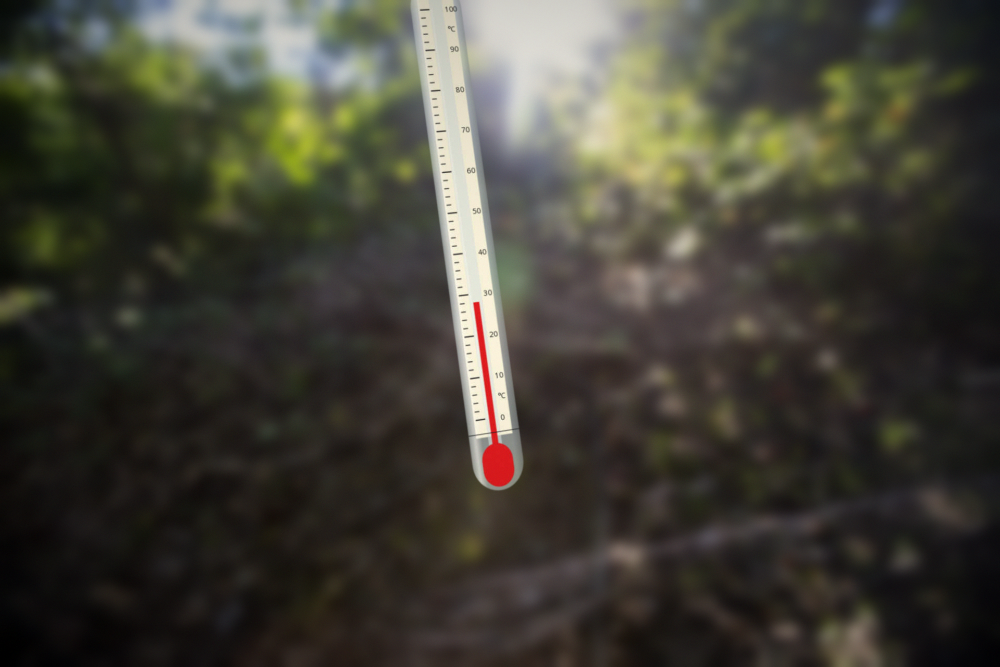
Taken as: 28 °C
